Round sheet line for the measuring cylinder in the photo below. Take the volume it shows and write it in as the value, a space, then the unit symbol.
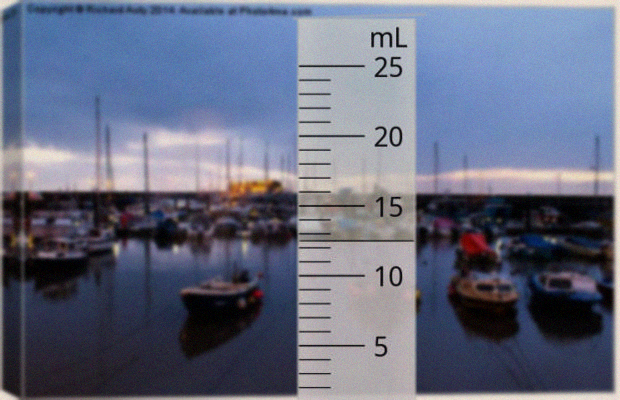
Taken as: 12.5 mL
